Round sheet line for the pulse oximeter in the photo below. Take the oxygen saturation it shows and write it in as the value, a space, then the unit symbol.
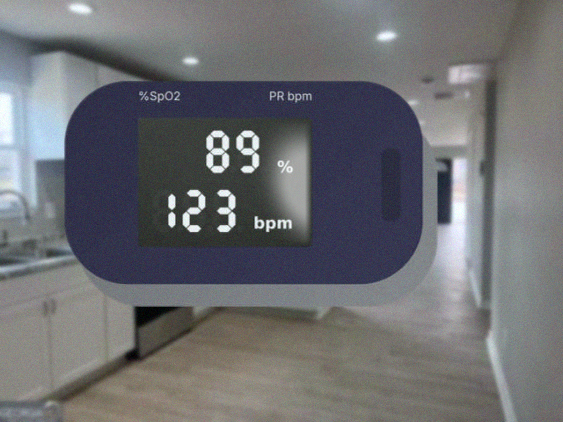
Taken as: 89 %
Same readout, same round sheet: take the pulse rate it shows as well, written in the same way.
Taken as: 123 bpm
